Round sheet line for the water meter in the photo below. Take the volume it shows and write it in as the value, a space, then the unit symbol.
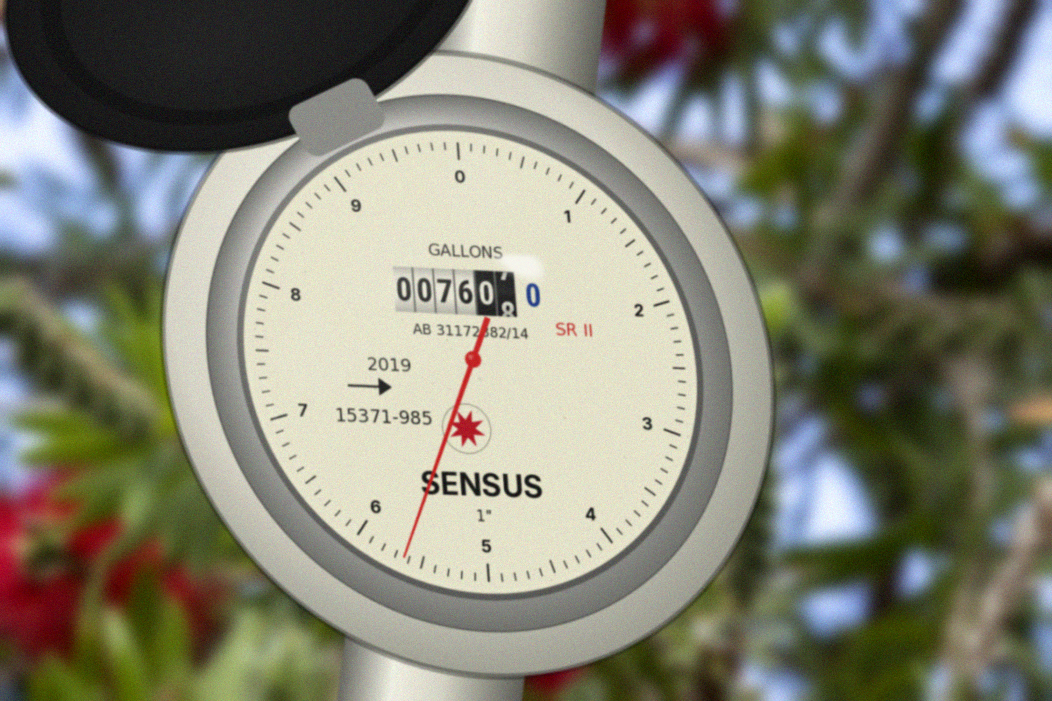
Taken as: 76075.6 gal
